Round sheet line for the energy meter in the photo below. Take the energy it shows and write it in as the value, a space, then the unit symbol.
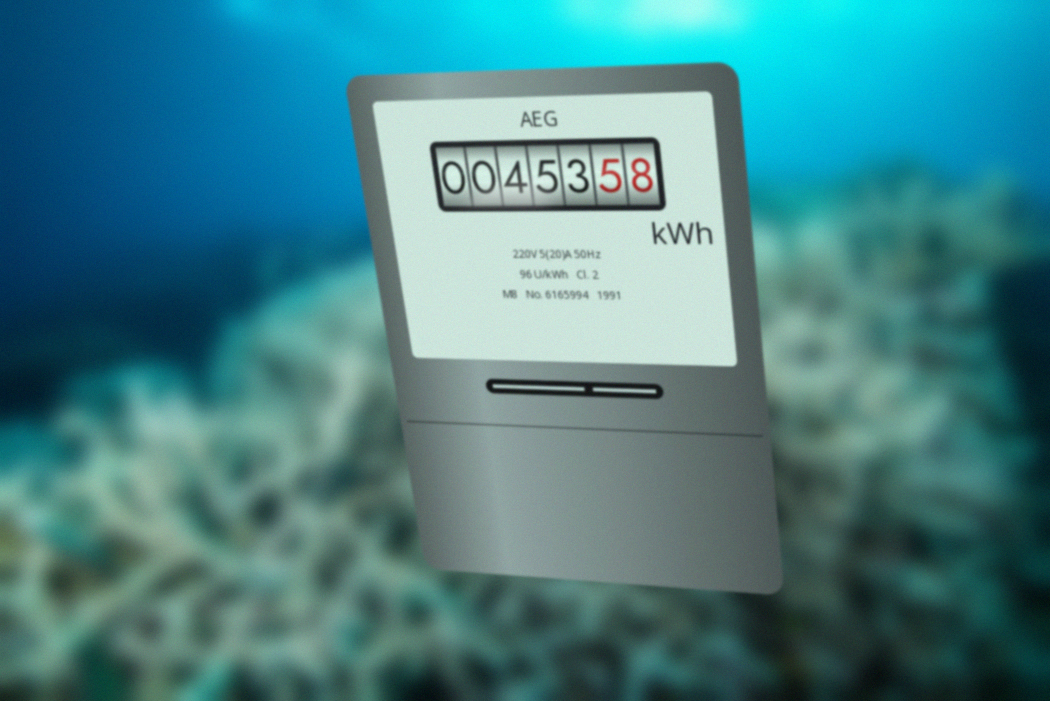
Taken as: 453.58 kWh
